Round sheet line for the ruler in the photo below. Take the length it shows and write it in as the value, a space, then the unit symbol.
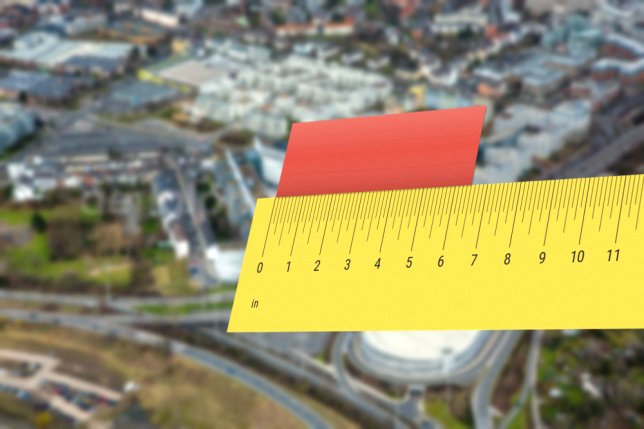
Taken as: 6.5 in
